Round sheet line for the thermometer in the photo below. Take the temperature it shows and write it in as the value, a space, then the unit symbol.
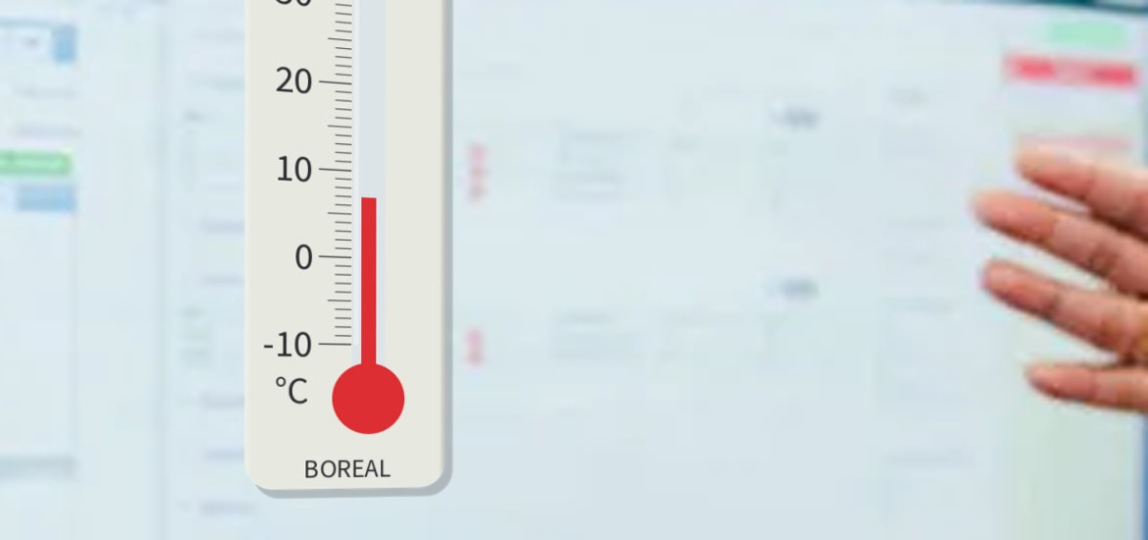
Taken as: 7 °C
